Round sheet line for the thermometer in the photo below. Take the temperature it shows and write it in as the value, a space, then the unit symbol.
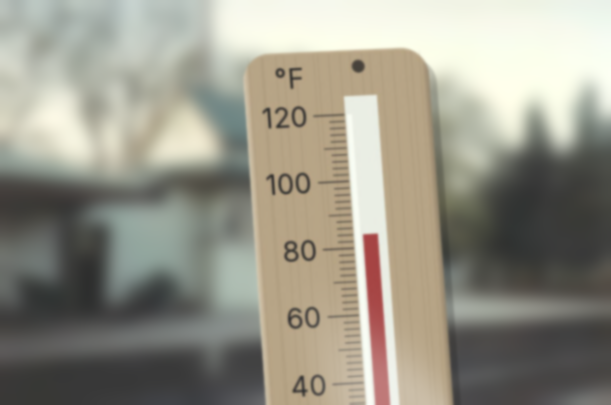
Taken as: 84 °F
